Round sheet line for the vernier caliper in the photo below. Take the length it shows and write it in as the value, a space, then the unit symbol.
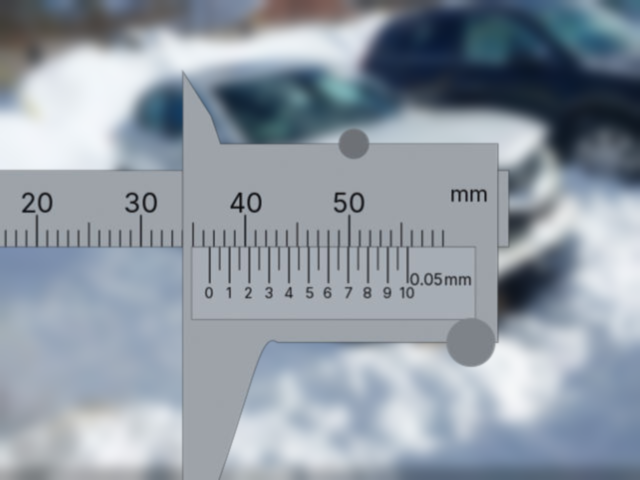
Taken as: 36.6 mm
